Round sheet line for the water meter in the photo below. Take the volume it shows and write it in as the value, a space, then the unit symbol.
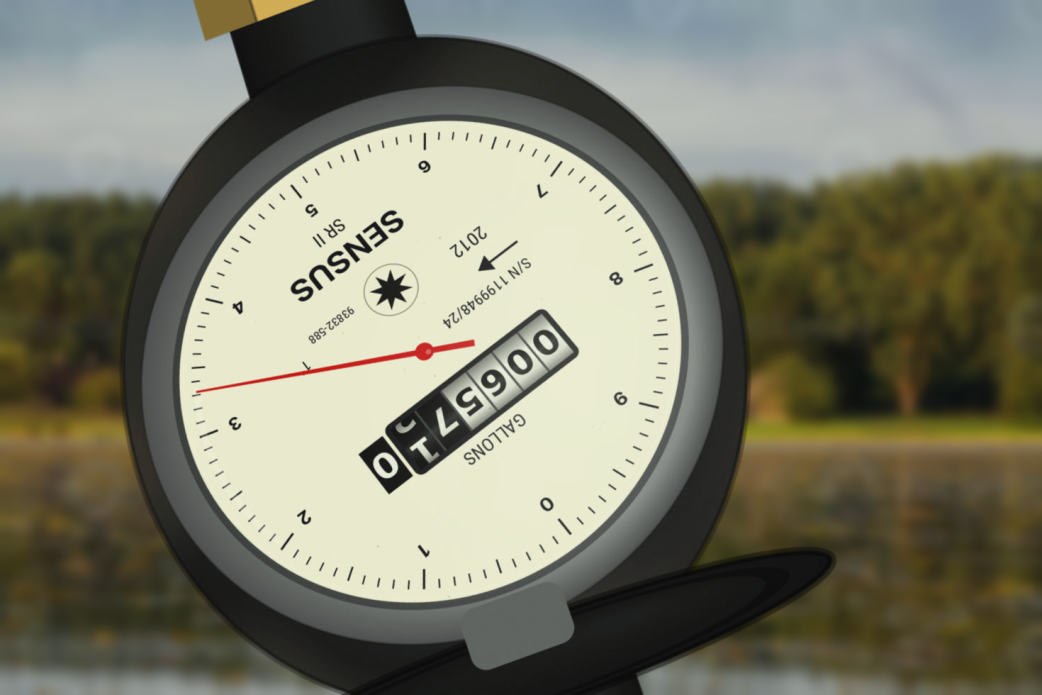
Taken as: 65713.3 gal
